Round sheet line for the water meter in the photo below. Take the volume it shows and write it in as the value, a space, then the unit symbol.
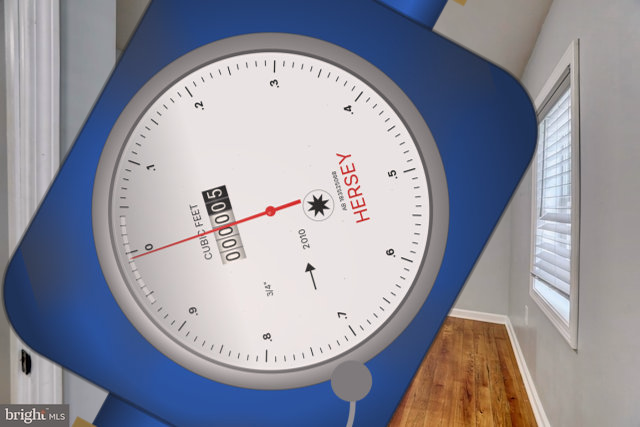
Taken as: 4.99 ft³
